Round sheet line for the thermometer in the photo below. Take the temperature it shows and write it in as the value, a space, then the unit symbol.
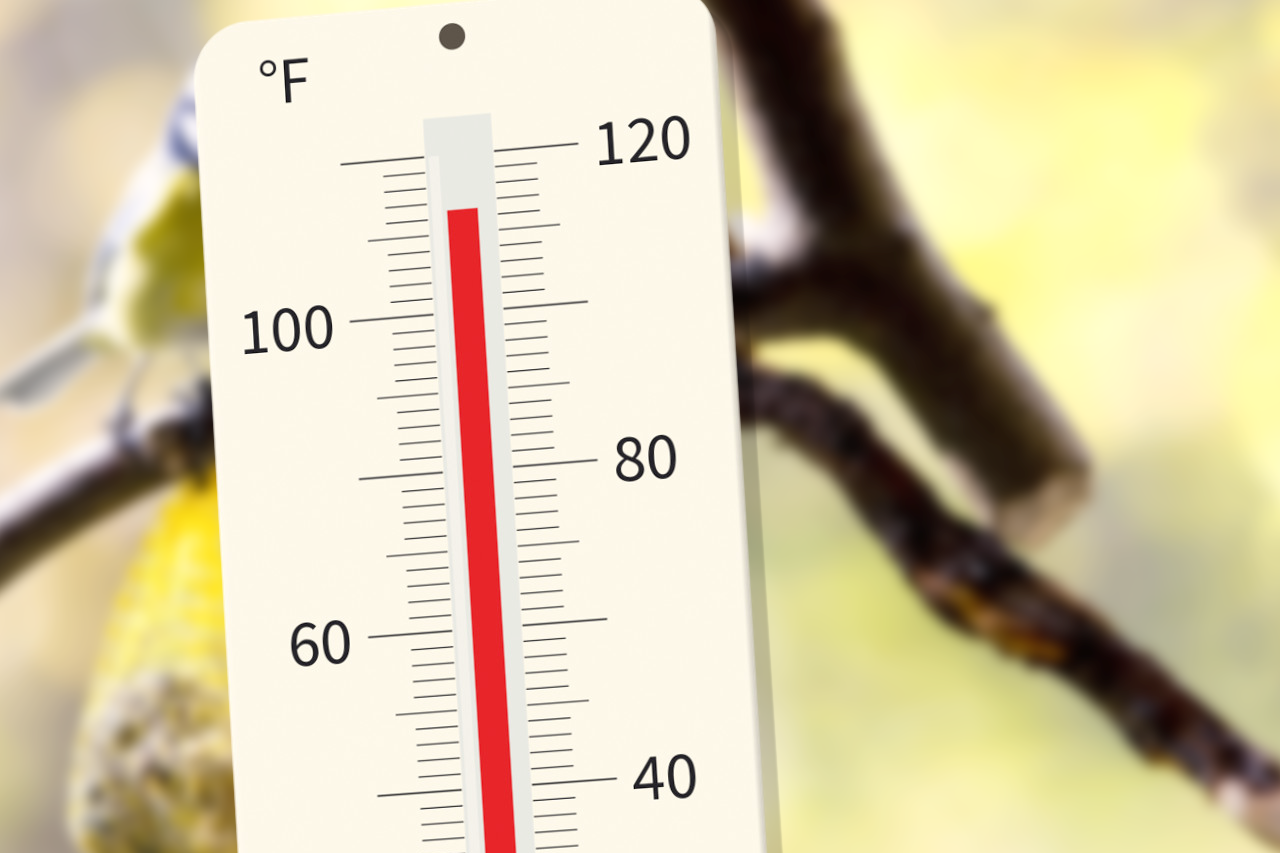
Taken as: 113 °F
